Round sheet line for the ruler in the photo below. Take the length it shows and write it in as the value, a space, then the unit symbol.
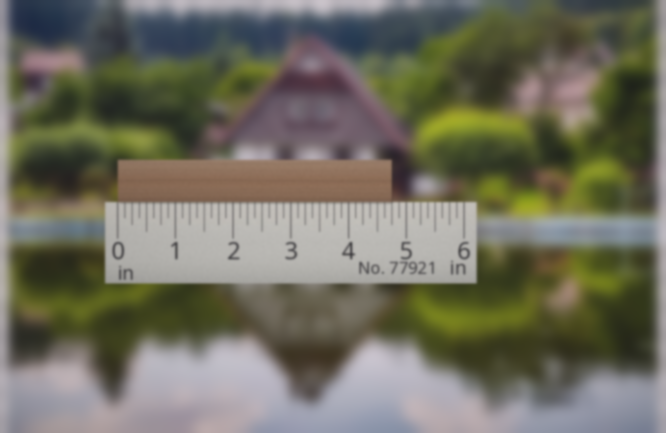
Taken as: 4.75 in
